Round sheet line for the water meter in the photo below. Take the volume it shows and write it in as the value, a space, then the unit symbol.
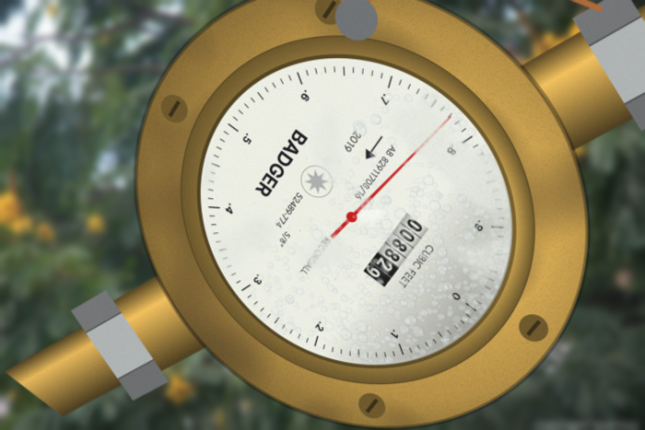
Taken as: 8828.77 ft³
